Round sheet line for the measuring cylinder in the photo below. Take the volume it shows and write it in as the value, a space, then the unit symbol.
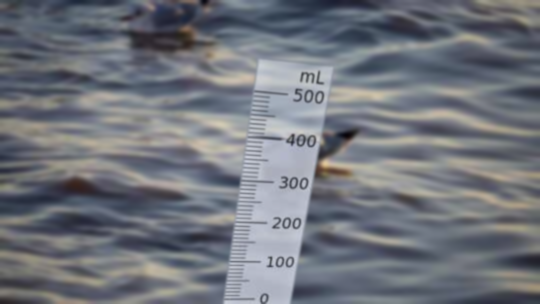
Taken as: 400 mL
